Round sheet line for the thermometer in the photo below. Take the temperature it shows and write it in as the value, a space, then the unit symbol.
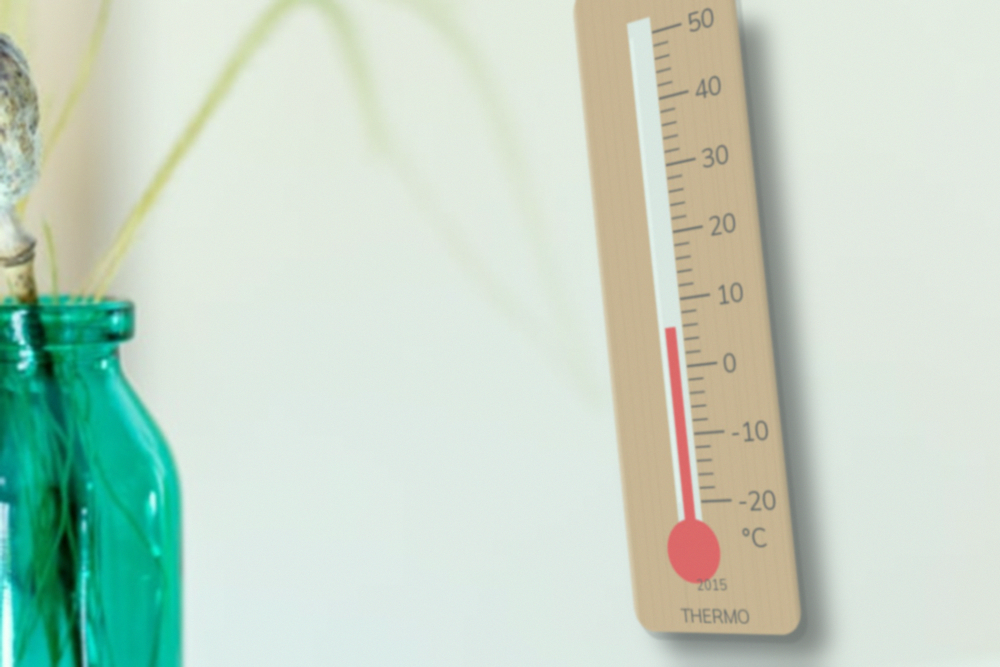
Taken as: 6 °C
